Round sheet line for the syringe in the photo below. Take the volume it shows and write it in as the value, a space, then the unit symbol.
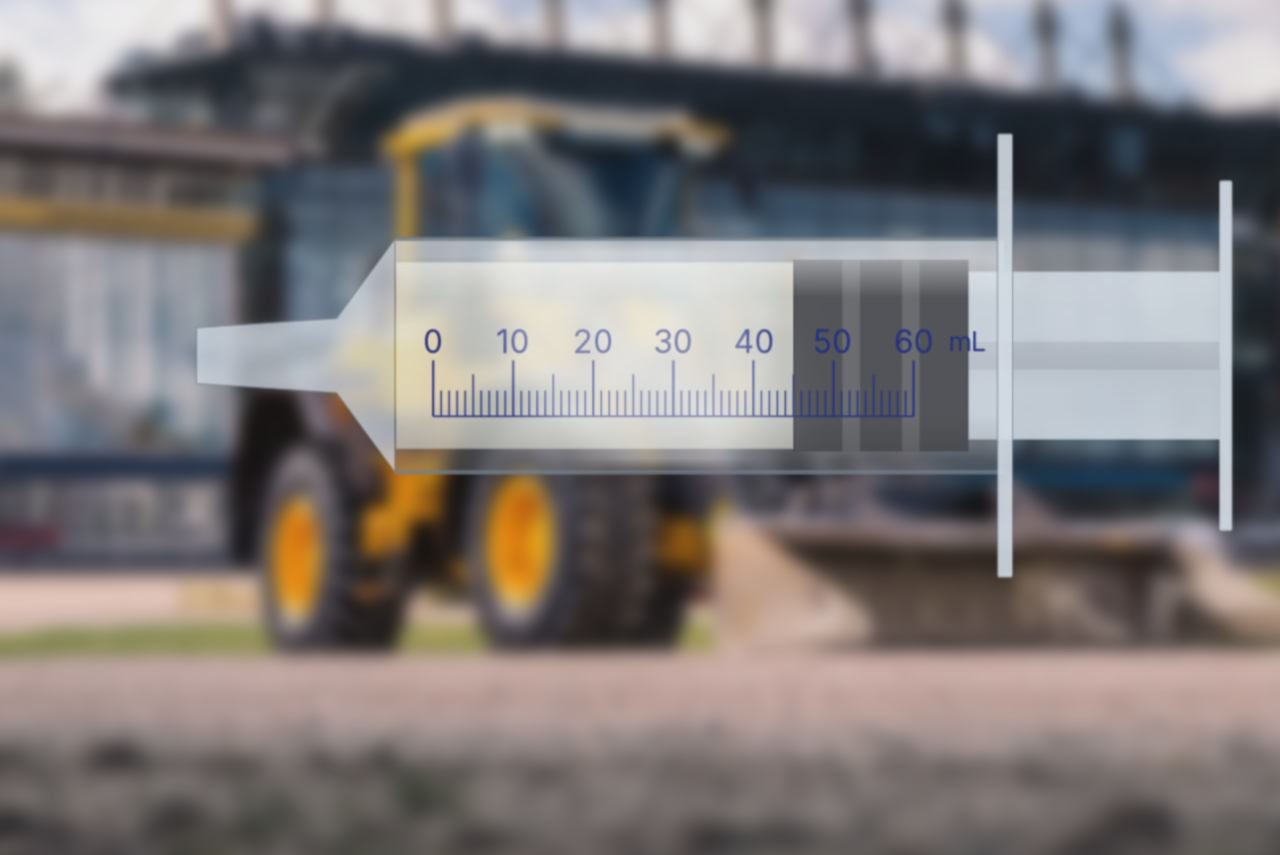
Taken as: 45 mL
